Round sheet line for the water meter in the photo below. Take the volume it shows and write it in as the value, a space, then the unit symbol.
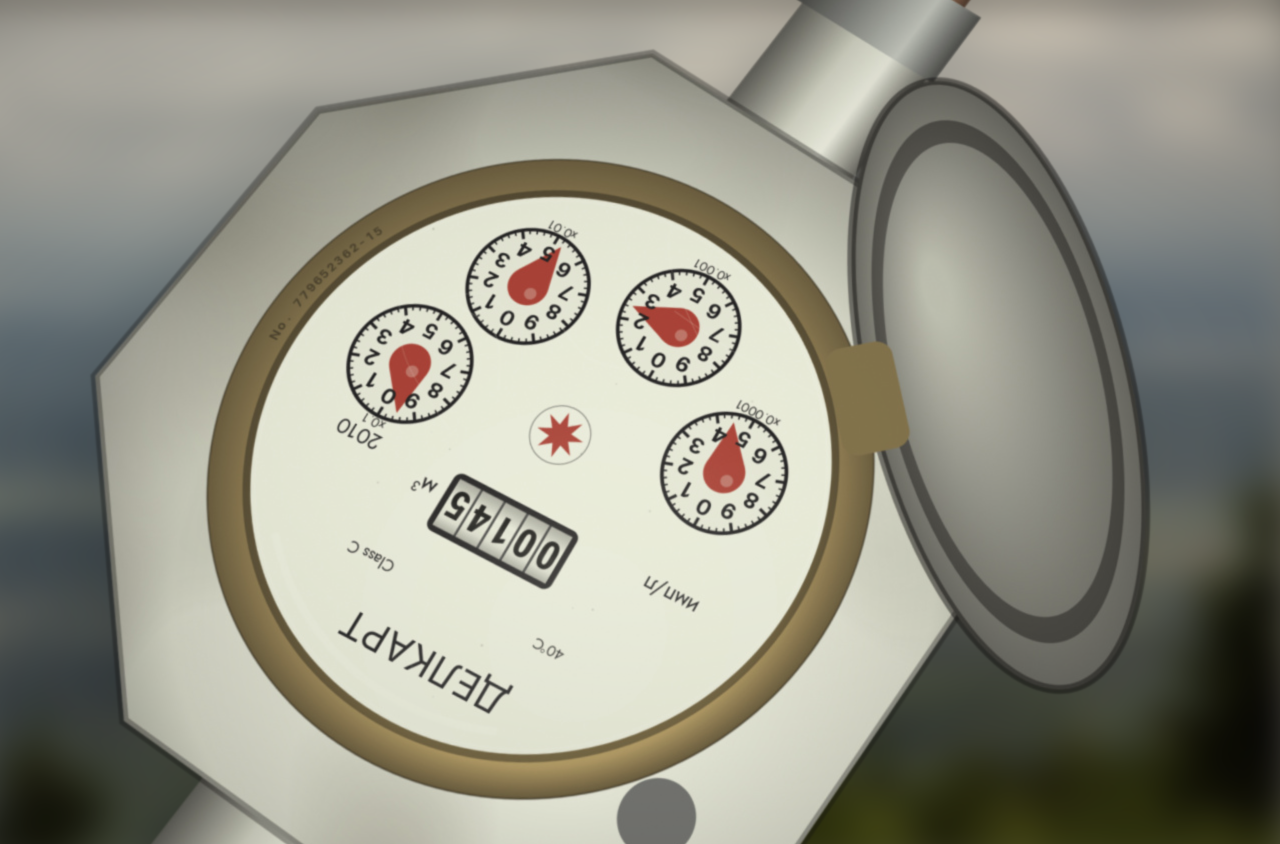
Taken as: 144.9524 m³
